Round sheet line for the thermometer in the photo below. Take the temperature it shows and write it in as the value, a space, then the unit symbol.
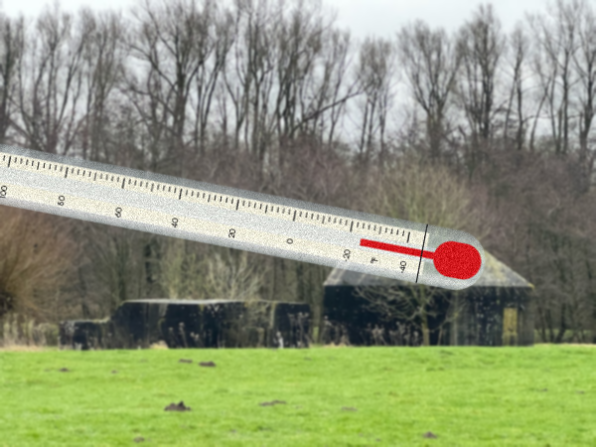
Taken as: -24 °F
